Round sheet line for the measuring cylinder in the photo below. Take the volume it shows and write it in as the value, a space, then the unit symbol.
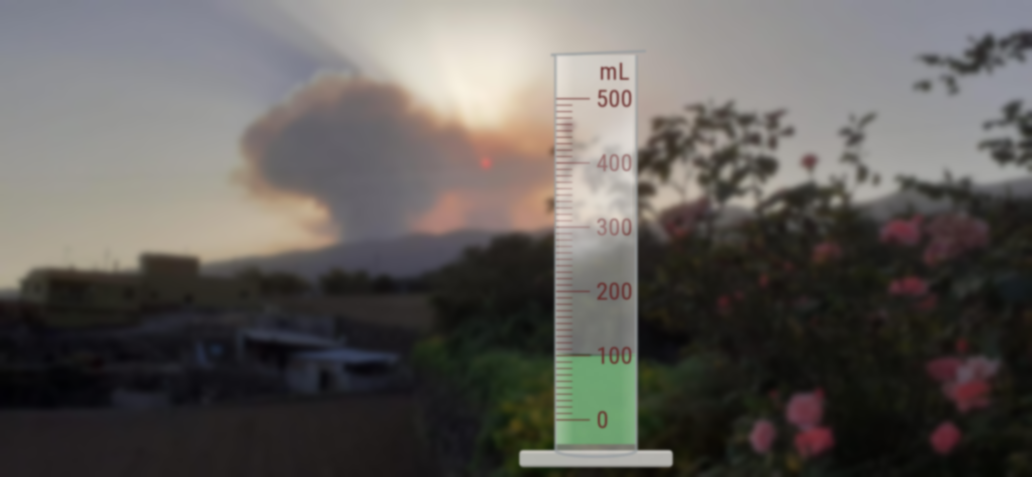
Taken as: 100 mL
